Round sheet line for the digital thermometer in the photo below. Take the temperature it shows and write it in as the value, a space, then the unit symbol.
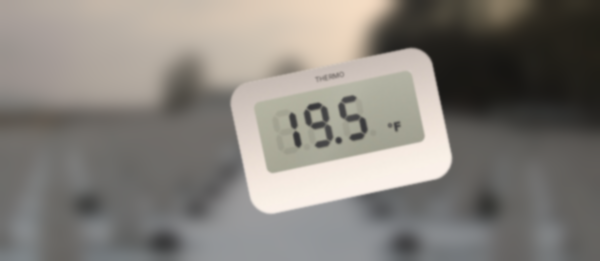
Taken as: 19.5 °F
